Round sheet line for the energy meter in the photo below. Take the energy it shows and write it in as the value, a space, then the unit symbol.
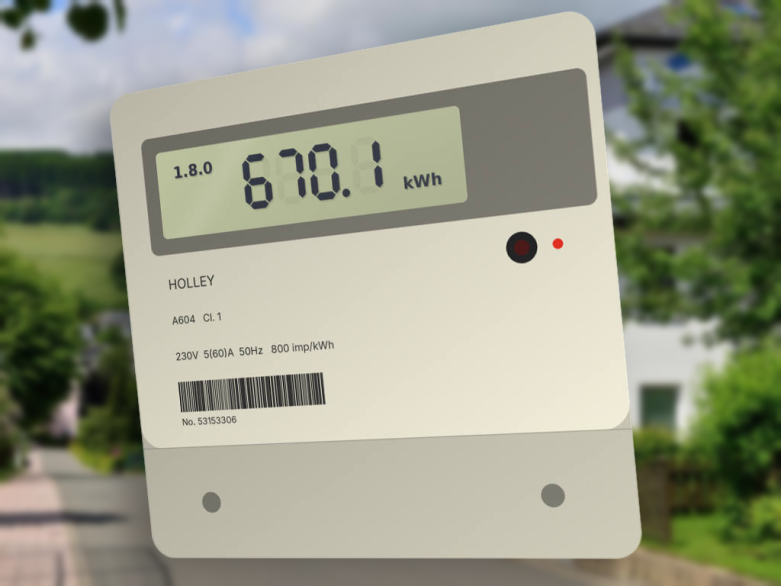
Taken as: 670.1 kWh
